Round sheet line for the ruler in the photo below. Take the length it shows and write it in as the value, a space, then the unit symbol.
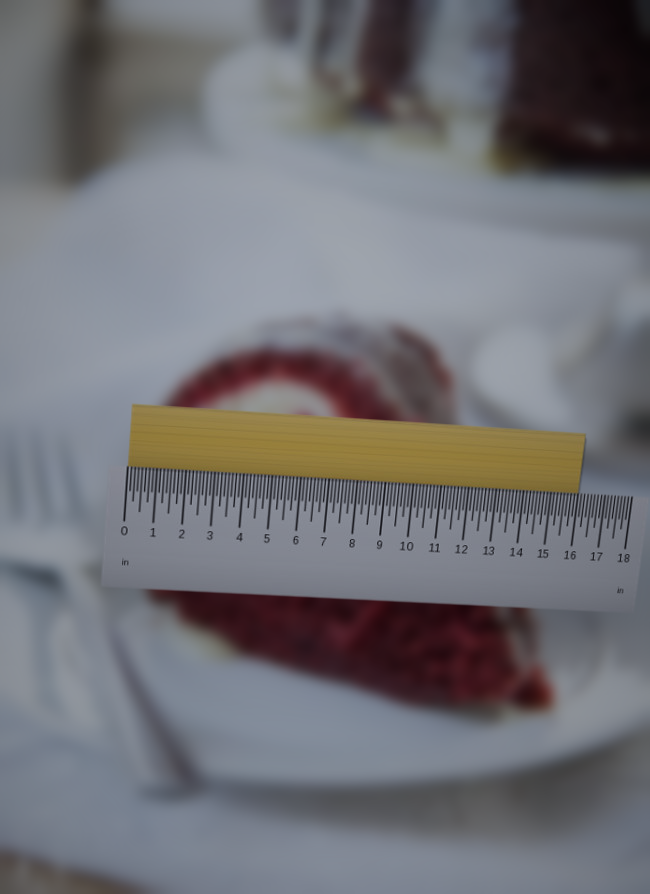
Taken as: 16 in
